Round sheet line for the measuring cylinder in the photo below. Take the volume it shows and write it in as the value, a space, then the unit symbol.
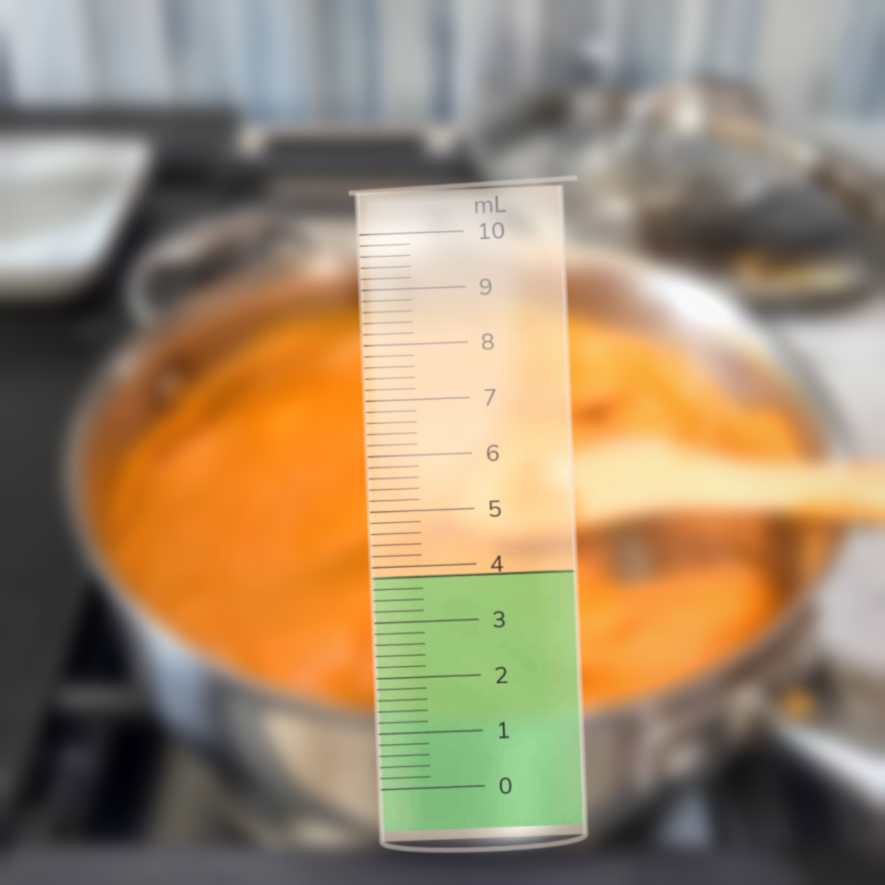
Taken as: 3.8 mL
